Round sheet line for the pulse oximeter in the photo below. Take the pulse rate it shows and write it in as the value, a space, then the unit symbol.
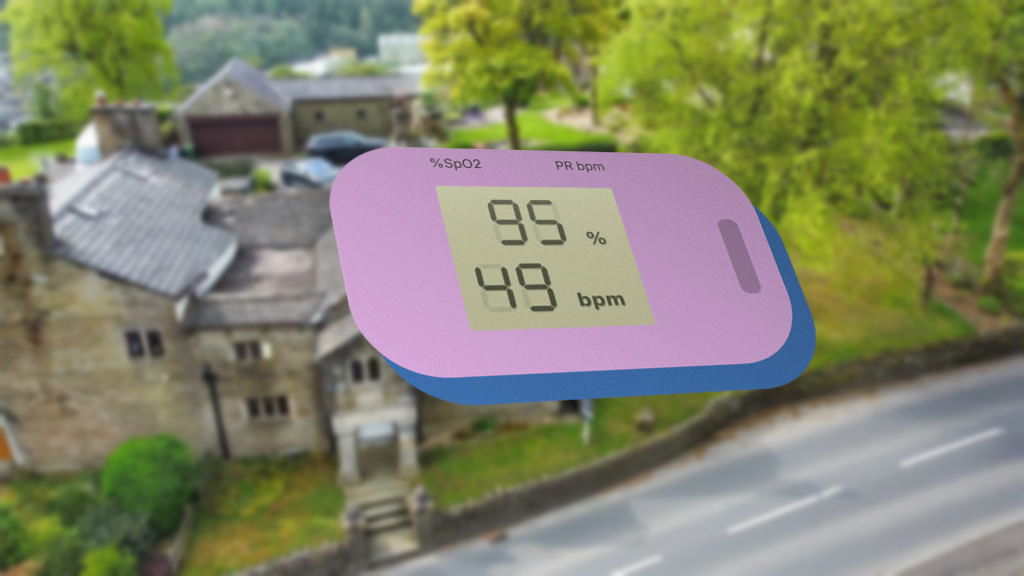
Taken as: 49 bpm
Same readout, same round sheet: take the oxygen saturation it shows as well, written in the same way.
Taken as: 95 %
